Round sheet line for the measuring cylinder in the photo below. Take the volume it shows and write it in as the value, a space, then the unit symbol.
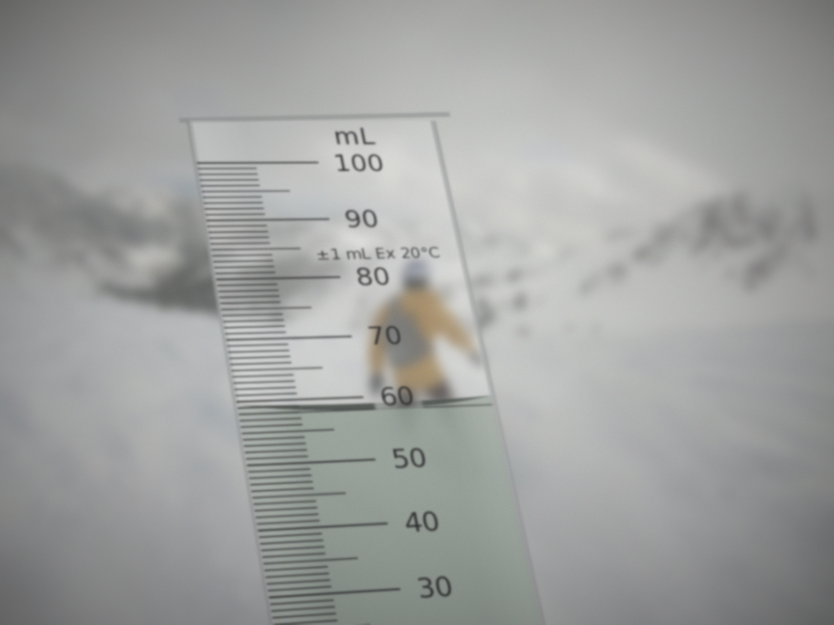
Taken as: 58 mL
